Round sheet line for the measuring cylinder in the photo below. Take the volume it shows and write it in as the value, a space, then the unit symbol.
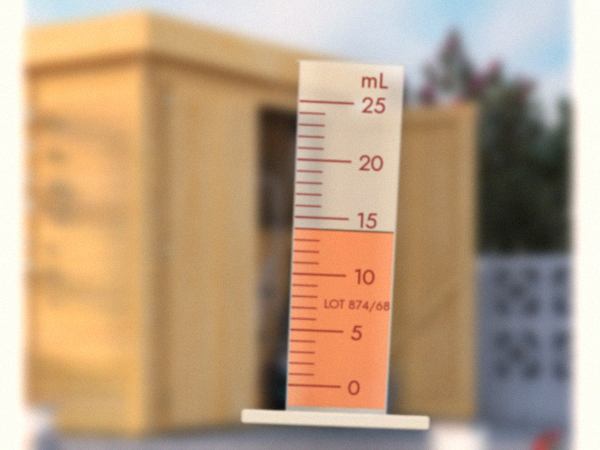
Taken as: 14 mL
